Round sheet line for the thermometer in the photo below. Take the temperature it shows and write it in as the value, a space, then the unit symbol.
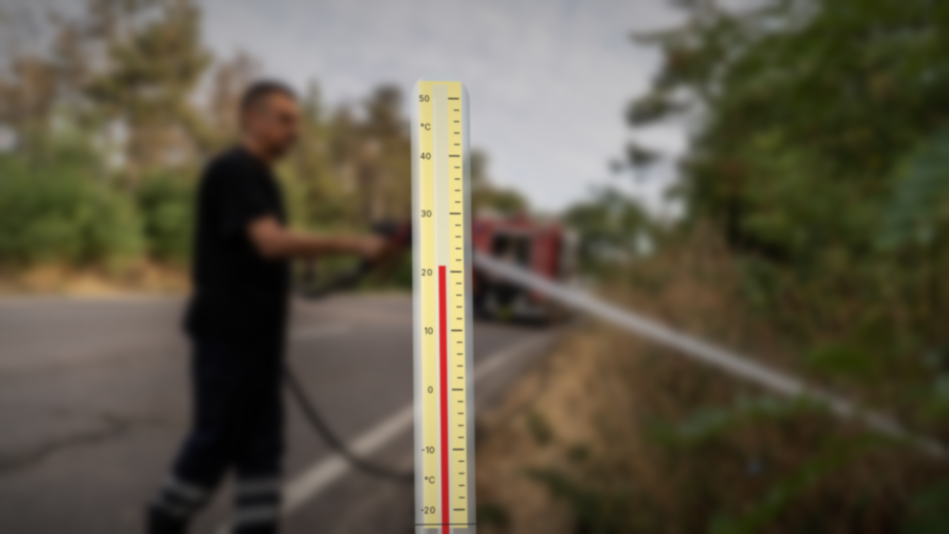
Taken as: 21 °C
